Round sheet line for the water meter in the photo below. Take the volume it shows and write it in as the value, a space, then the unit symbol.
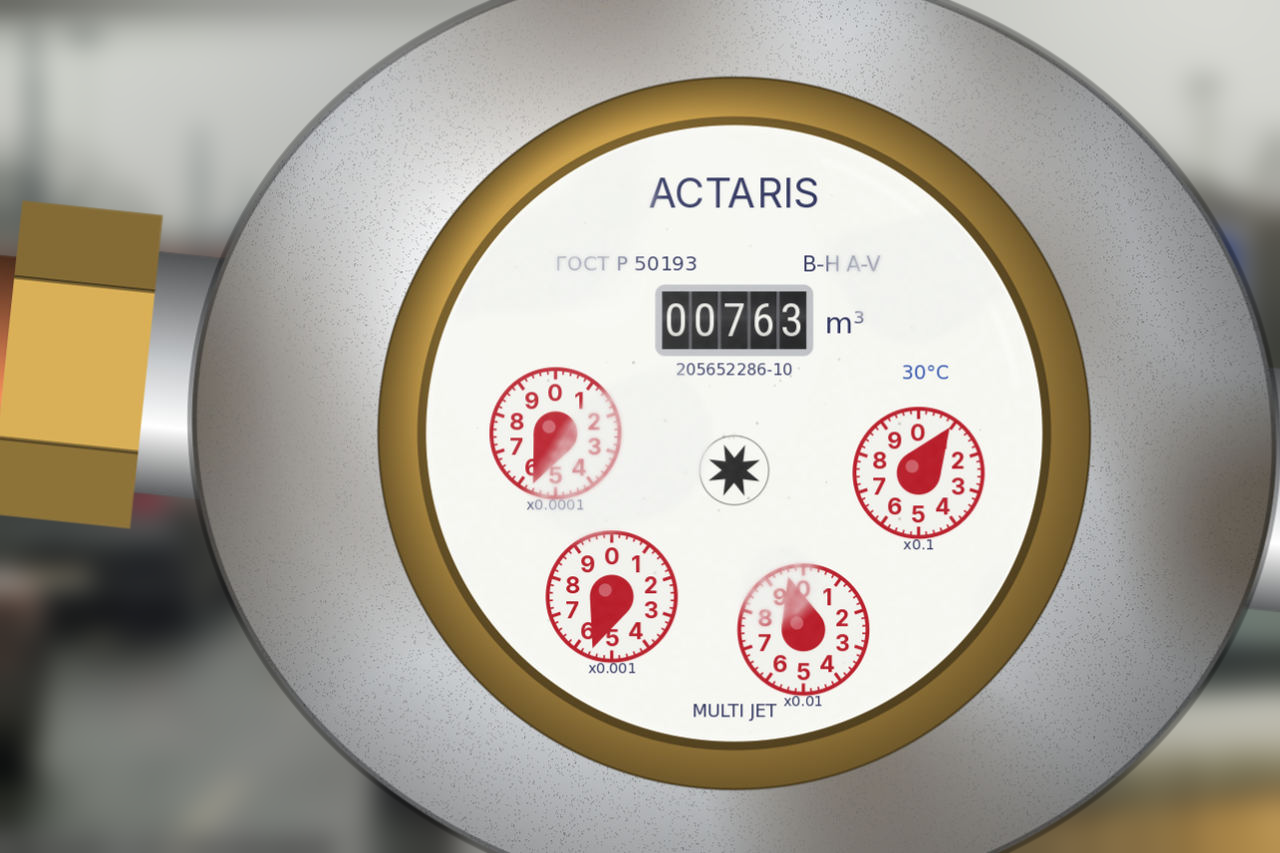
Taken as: 763.0955 m³
